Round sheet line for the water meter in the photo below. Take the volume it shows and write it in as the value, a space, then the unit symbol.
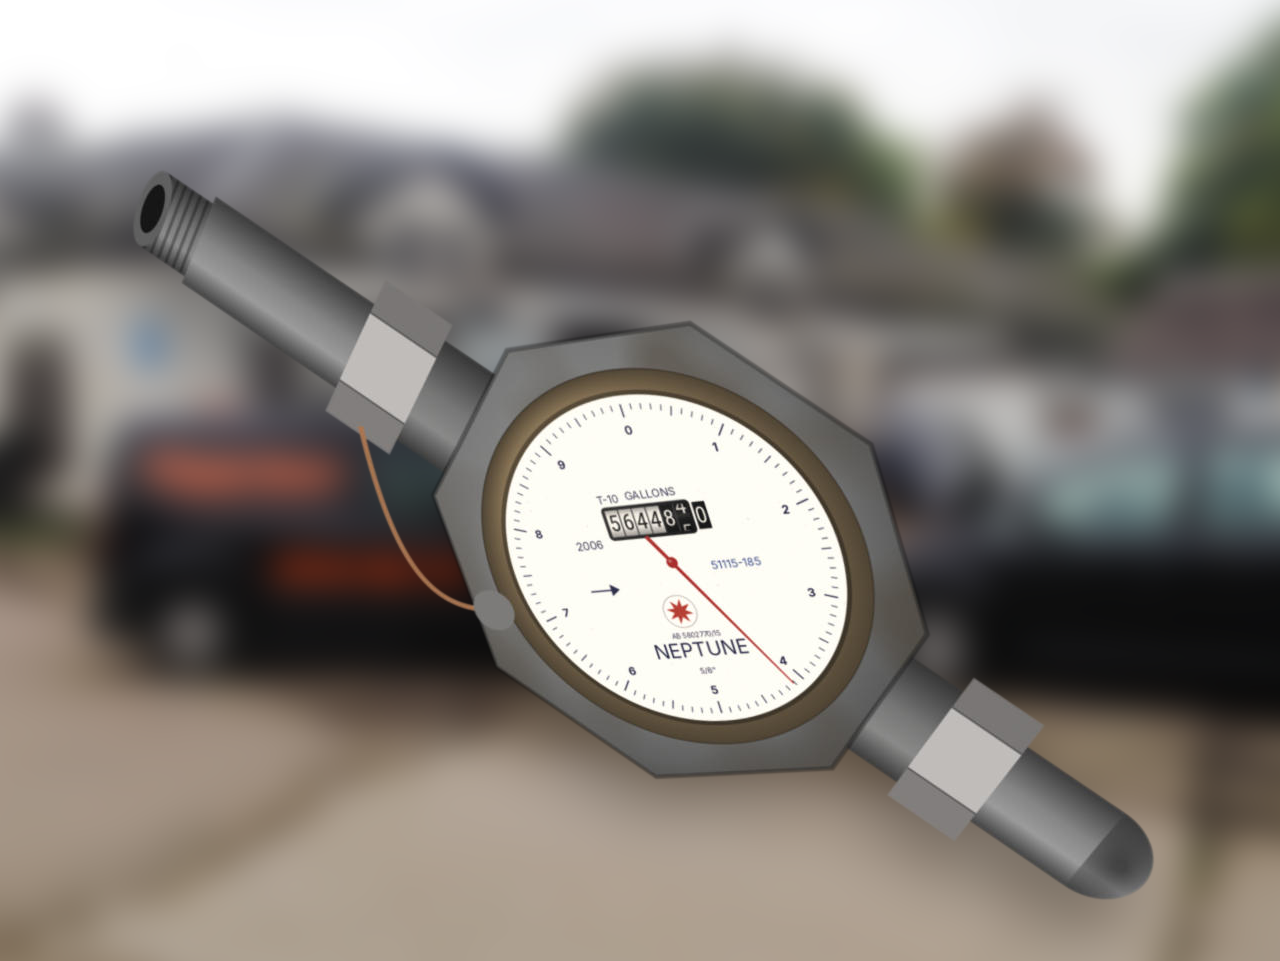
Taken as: 5644844.1 gal
